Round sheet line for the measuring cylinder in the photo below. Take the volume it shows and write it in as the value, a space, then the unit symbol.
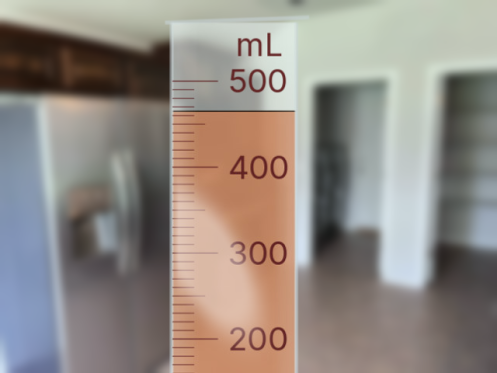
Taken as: 465 mL
